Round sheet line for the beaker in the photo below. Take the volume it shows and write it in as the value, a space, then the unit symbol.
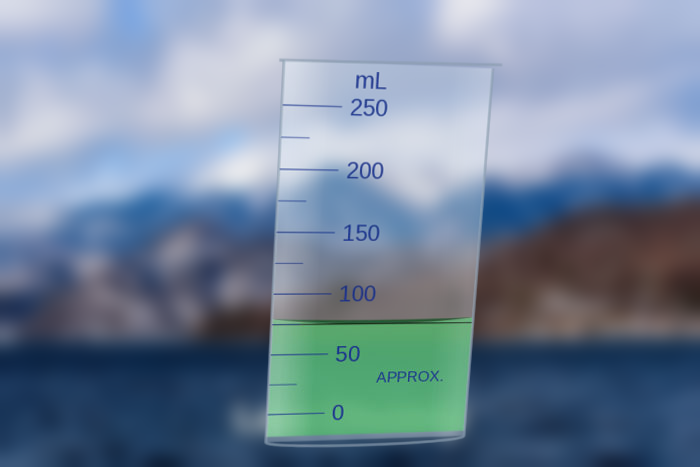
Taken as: 75 mL
